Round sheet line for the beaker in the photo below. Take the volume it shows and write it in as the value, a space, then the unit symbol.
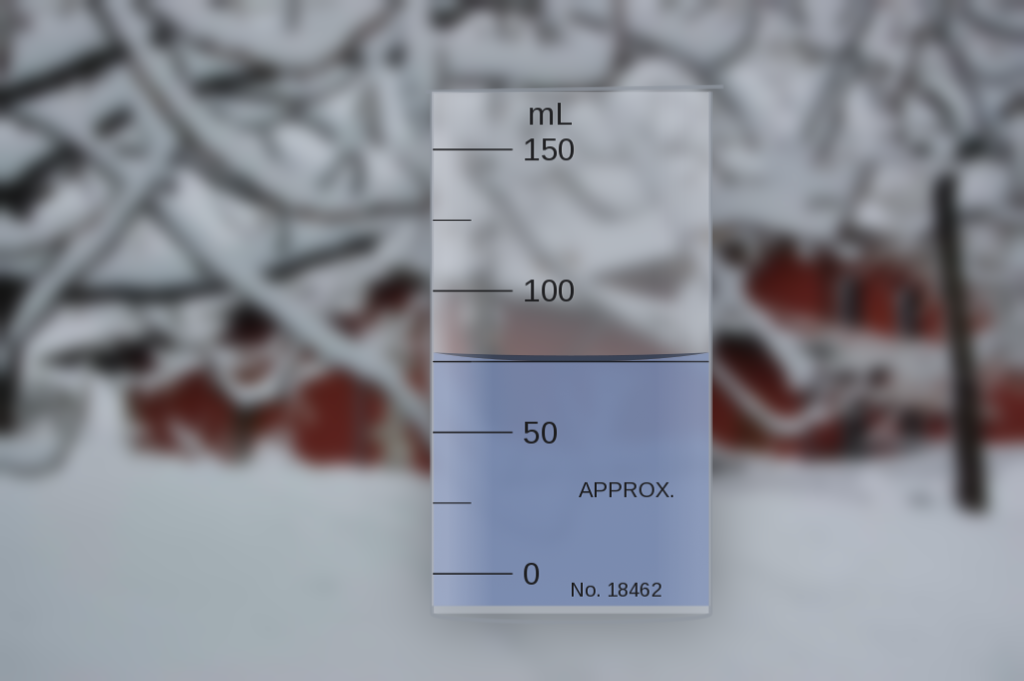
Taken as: 75 mL
